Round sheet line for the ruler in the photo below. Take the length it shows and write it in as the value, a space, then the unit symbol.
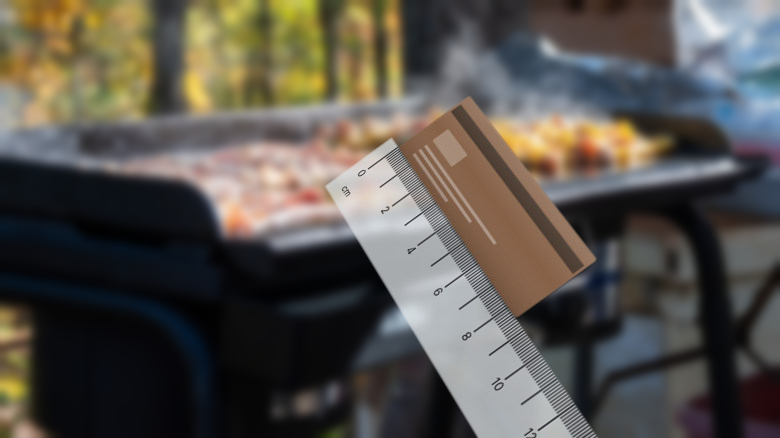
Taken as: 8.5 cm
